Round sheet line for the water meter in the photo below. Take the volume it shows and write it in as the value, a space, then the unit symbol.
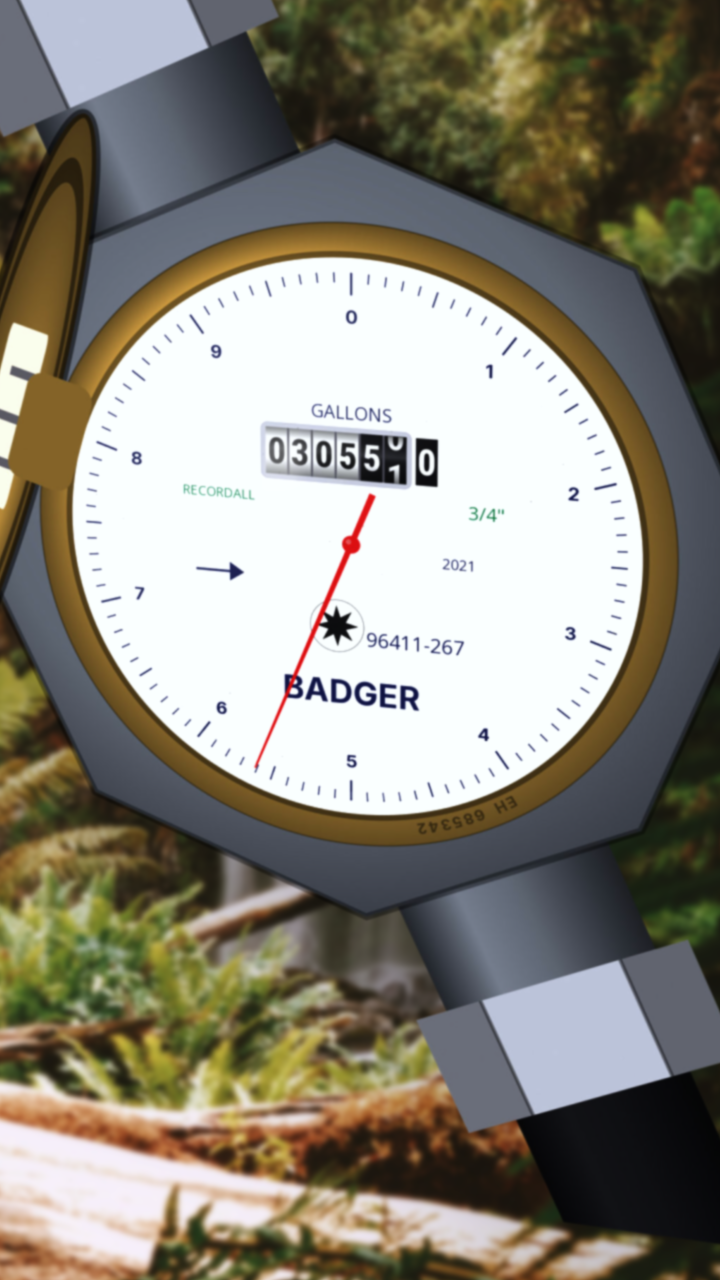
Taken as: 305505.6 gal
